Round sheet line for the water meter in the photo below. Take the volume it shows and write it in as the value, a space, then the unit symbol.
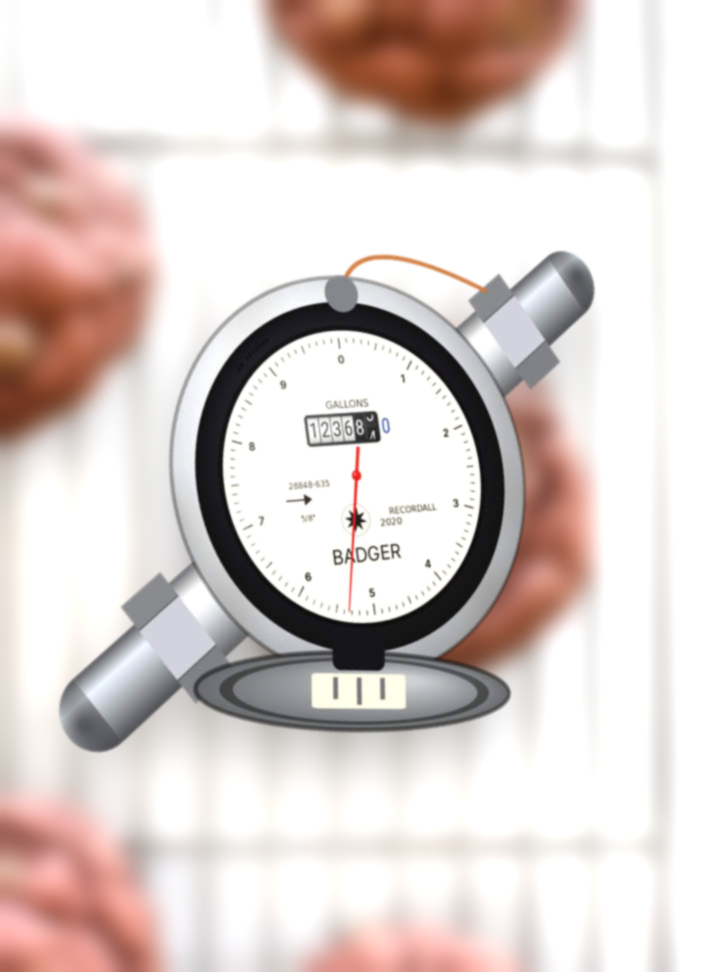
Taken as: 1236835.3 gal
